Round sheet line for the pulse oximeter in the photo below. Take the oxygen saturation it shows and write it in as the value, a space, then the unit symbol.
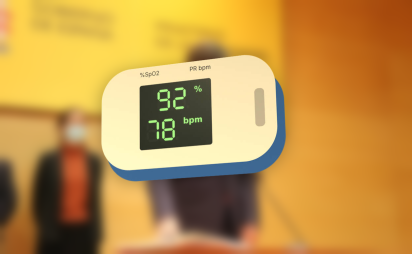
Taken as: 92 %
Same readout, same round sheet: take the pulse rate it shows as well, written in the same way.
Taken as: 78 bpm
